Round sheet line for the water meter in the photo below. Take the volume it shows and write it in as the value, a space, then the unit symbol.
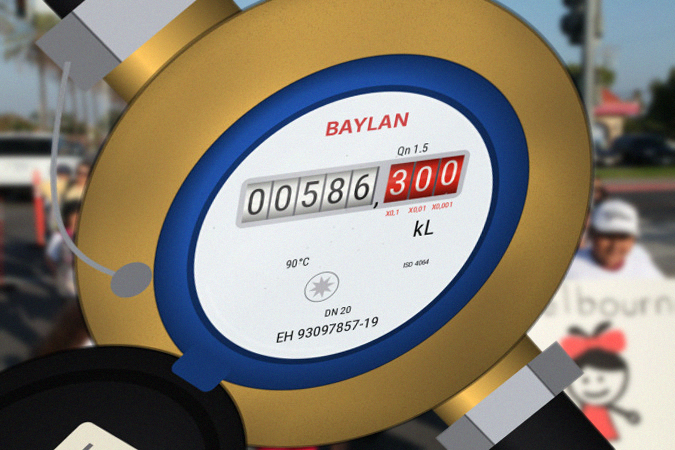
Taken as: 586.300 kL
